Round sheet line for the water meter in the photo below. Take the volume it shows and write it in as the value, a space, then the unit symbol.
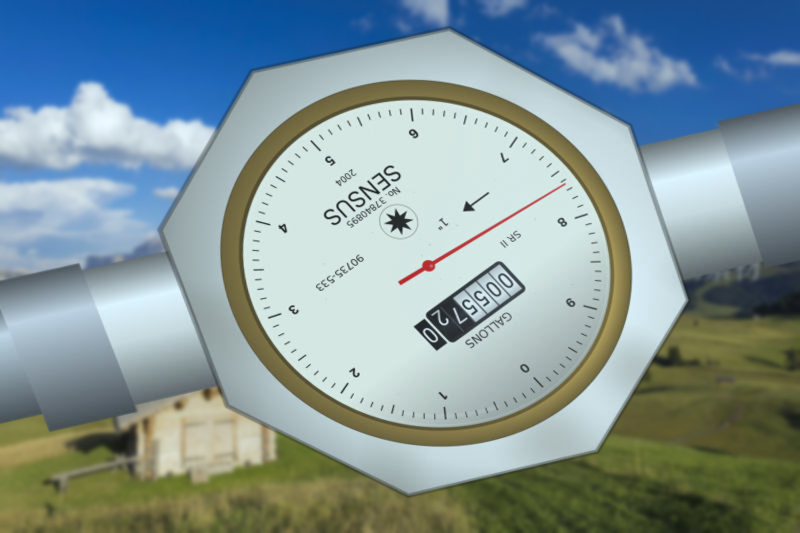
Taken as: 55717.6 gal
